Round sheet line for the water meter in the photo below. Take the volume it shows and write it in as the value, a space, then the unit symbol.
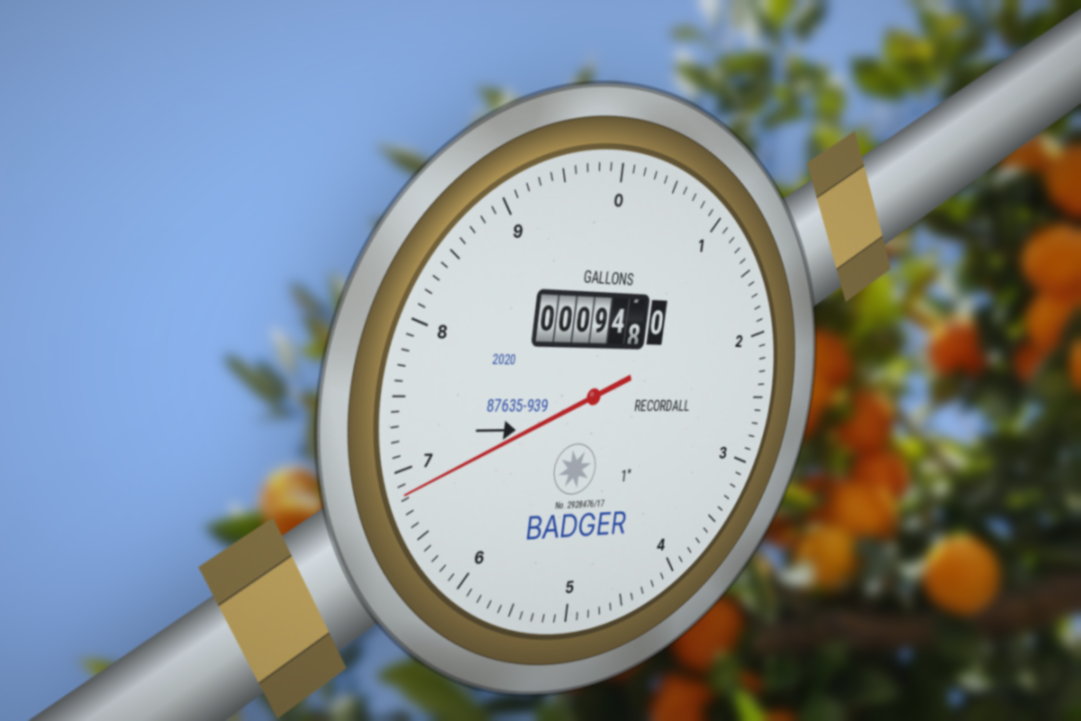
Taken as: 9476.8 gal
